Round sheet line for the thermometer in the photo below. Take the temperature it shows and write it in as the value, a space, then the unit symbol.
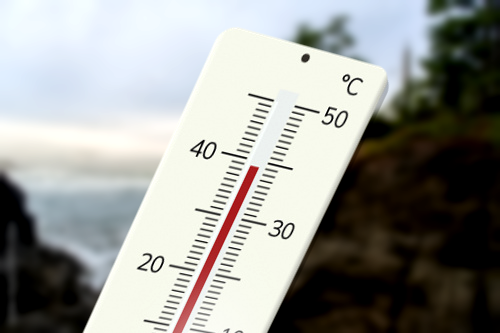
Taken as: 39 °C
